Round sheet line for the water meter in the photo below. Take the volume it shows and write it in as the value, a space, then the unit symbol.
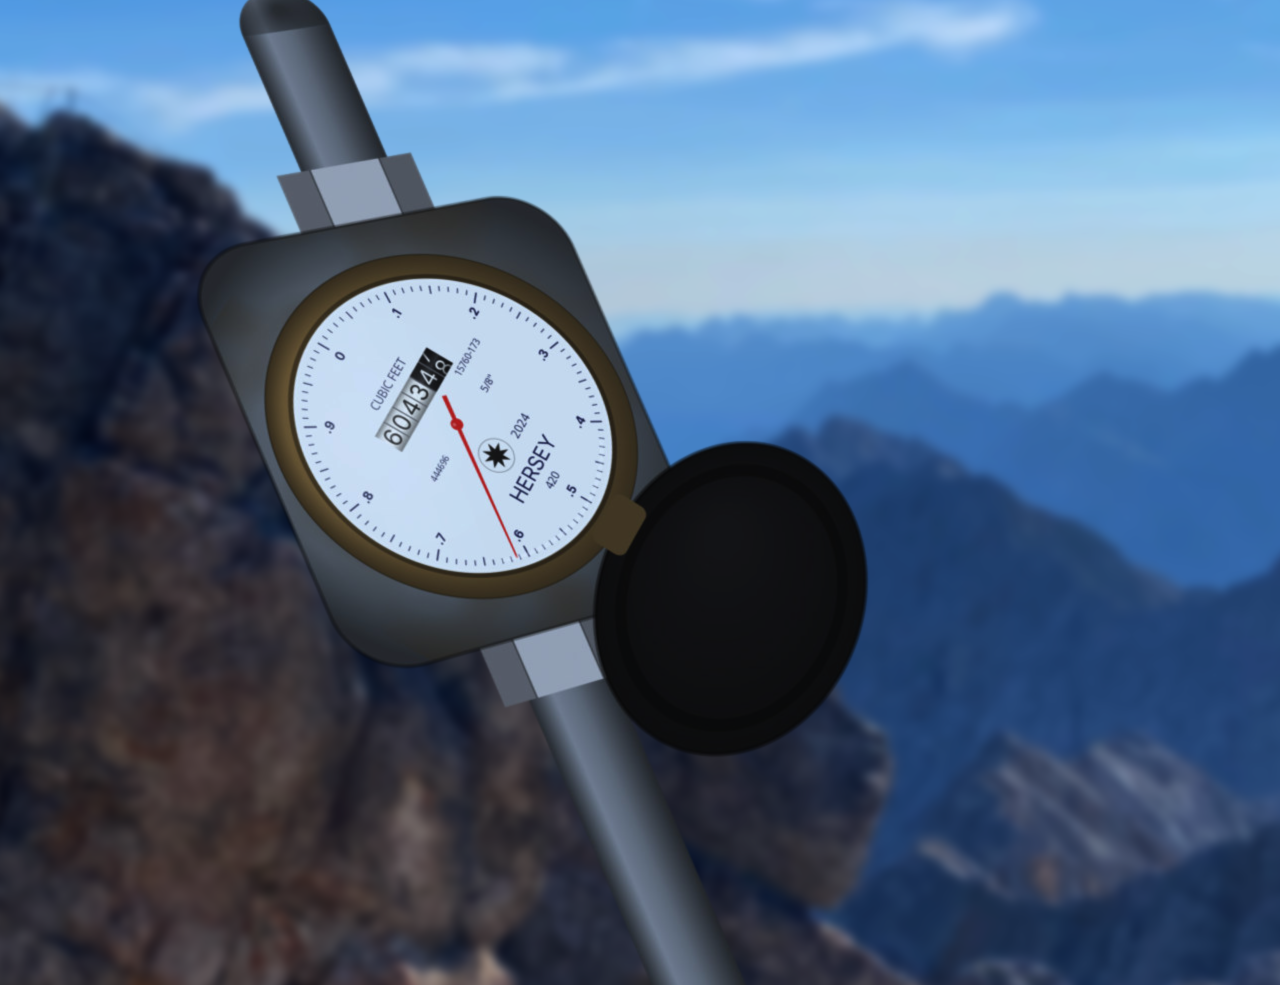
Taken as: 604347.61 ft³
